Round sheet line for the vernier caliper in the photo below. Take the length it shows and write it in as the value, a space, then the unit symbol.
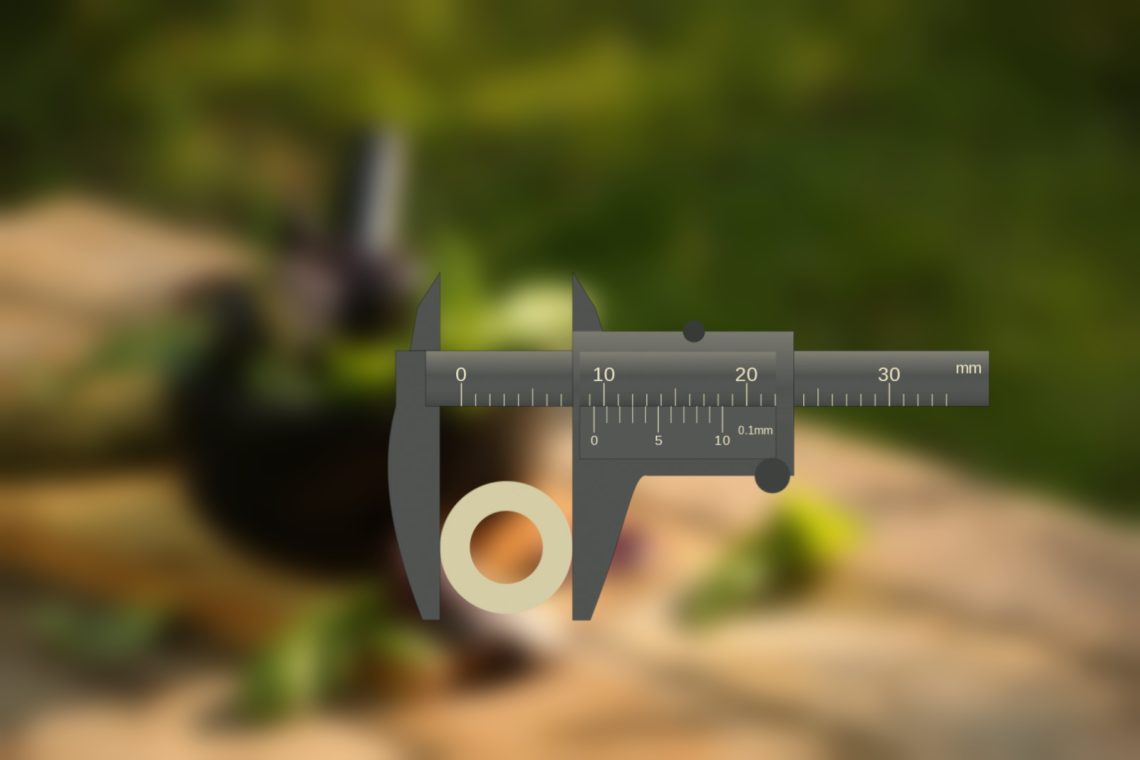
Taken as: 9.3 mm
